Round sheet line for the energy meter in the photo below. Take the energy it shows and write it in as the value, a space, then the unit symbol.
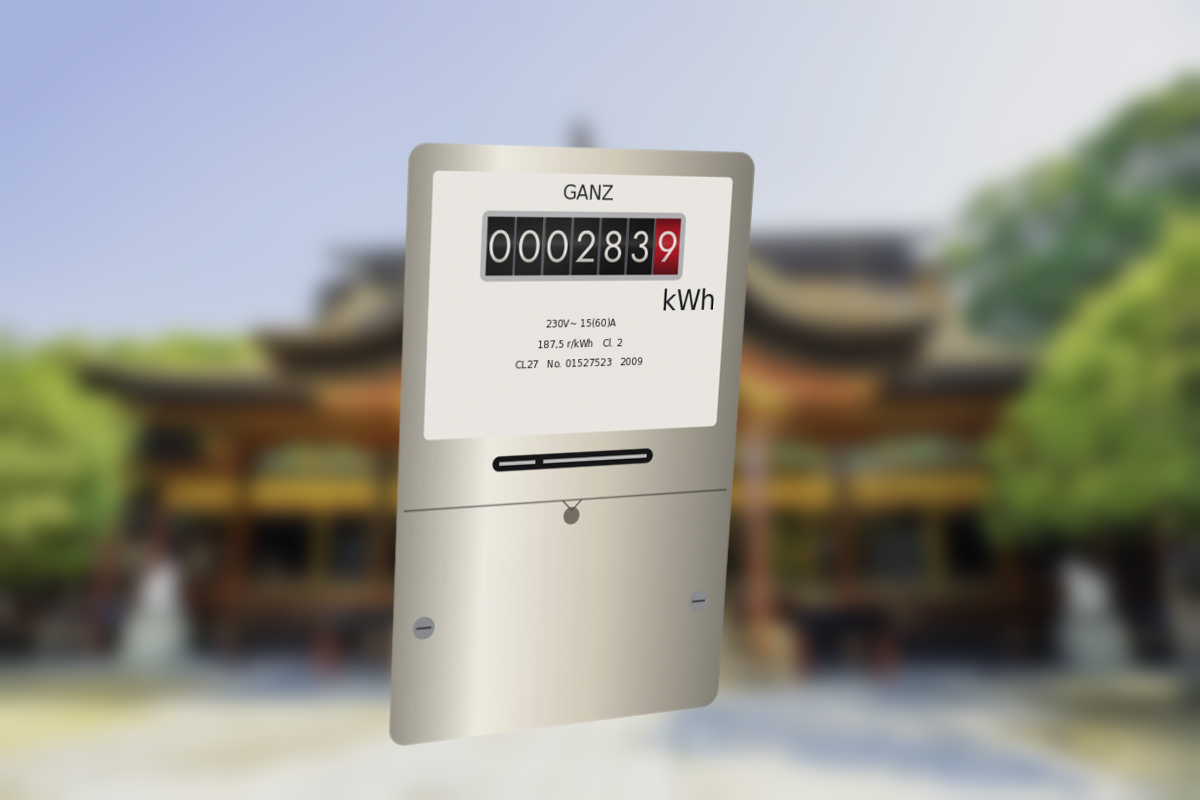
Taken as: 283.9 kWh
